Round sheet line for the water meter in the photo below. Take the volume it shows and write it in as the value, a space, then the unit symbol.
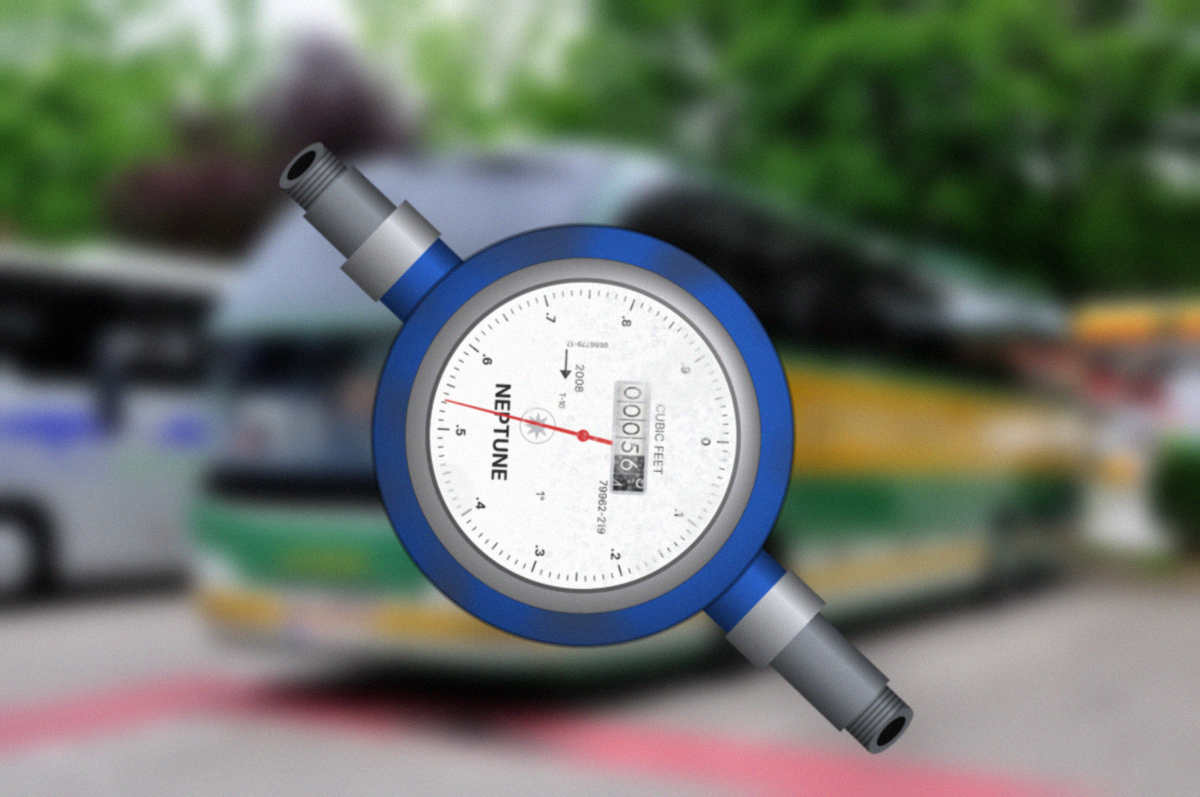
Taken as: 563.53 ft³
